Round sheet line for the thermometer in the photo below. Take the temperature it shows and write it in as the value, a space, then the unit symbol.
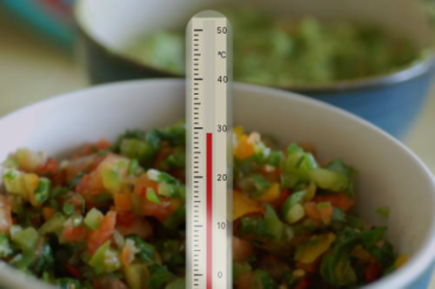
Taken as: 29 °C
